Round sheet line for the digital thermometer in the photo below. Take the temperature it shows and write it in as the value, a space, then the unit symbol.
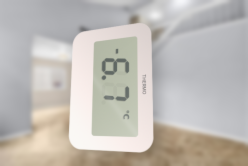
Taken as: -6.7 °C
